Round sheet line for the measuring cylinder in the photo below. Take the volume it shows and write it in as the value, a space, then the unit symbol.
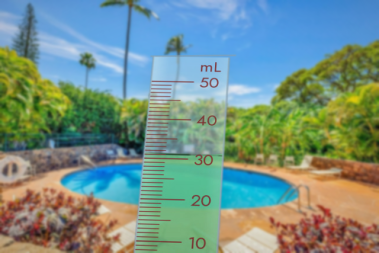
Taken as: 31 mL
